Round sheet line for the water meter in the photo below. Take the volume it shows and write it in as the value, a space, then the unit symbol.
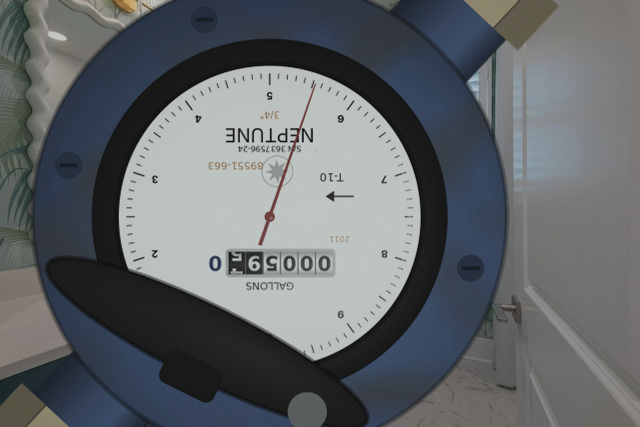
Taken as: 5945.5 gal
